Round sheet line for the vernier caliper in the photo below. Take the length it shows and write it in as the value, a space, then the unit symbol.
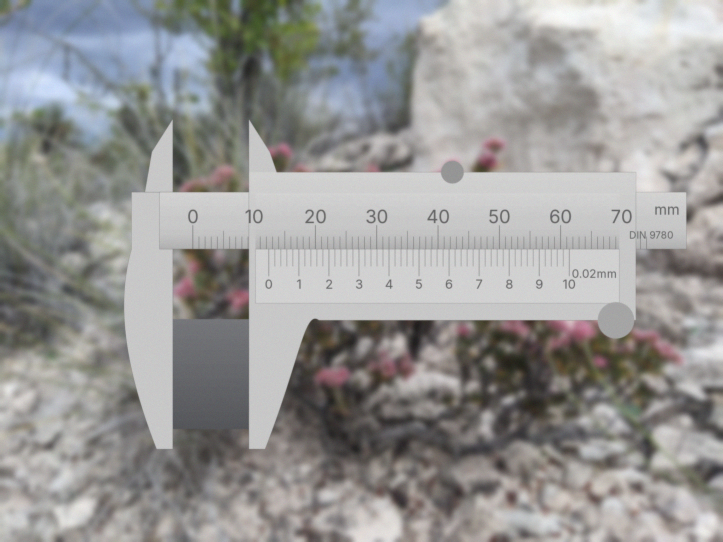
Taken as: 12.4 mm
